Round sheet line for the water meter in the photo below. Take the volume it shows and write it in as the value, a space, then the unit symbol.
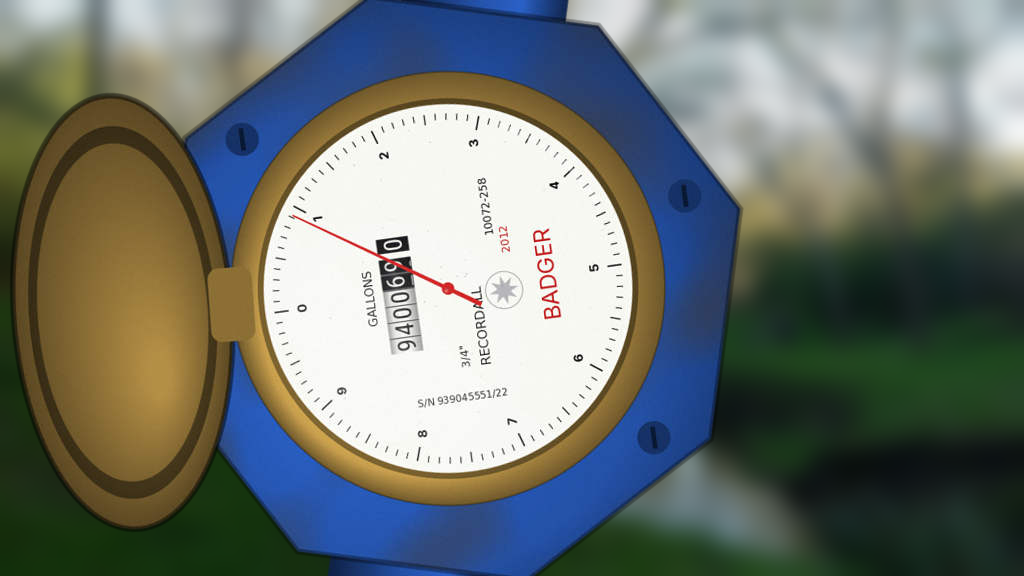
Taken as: 9400690.9 gal
